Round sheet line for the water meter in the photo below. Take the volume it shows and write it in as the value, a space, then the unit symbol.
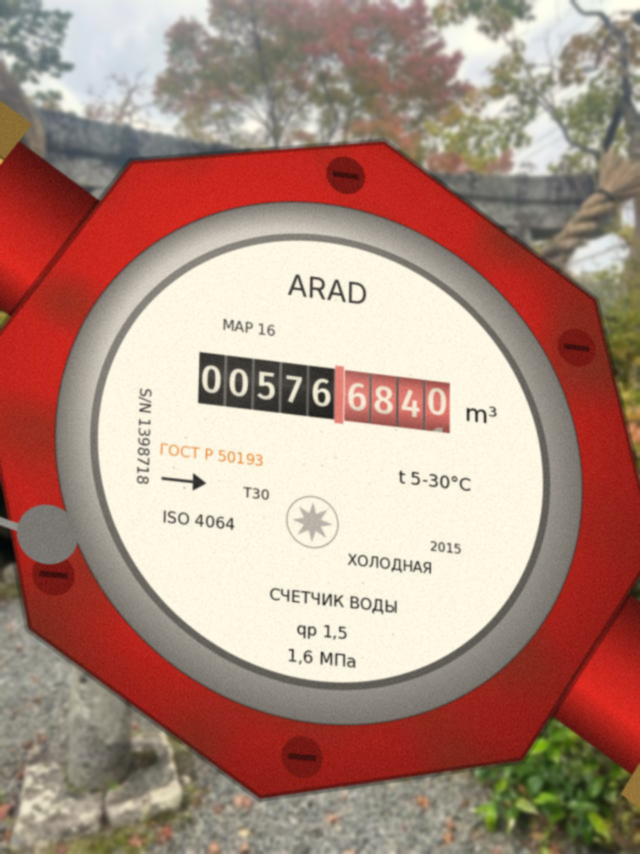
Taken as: 576.6840 m³
